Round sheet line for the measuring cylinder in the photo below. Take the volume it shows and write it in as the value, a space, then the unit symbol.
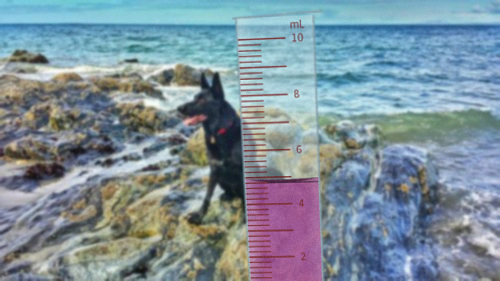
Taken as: 4.8 mL
